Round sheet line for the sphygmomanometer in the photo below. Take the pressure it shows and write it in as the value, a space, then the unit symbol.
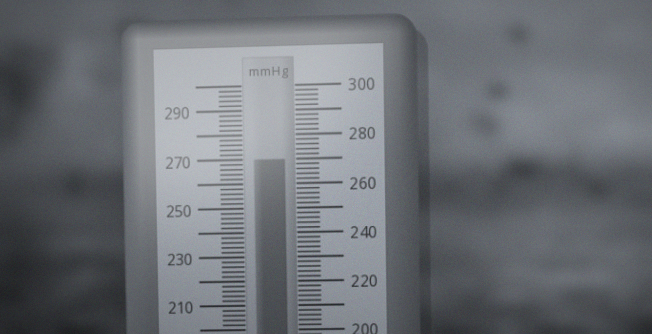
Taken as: 270 mmHg
